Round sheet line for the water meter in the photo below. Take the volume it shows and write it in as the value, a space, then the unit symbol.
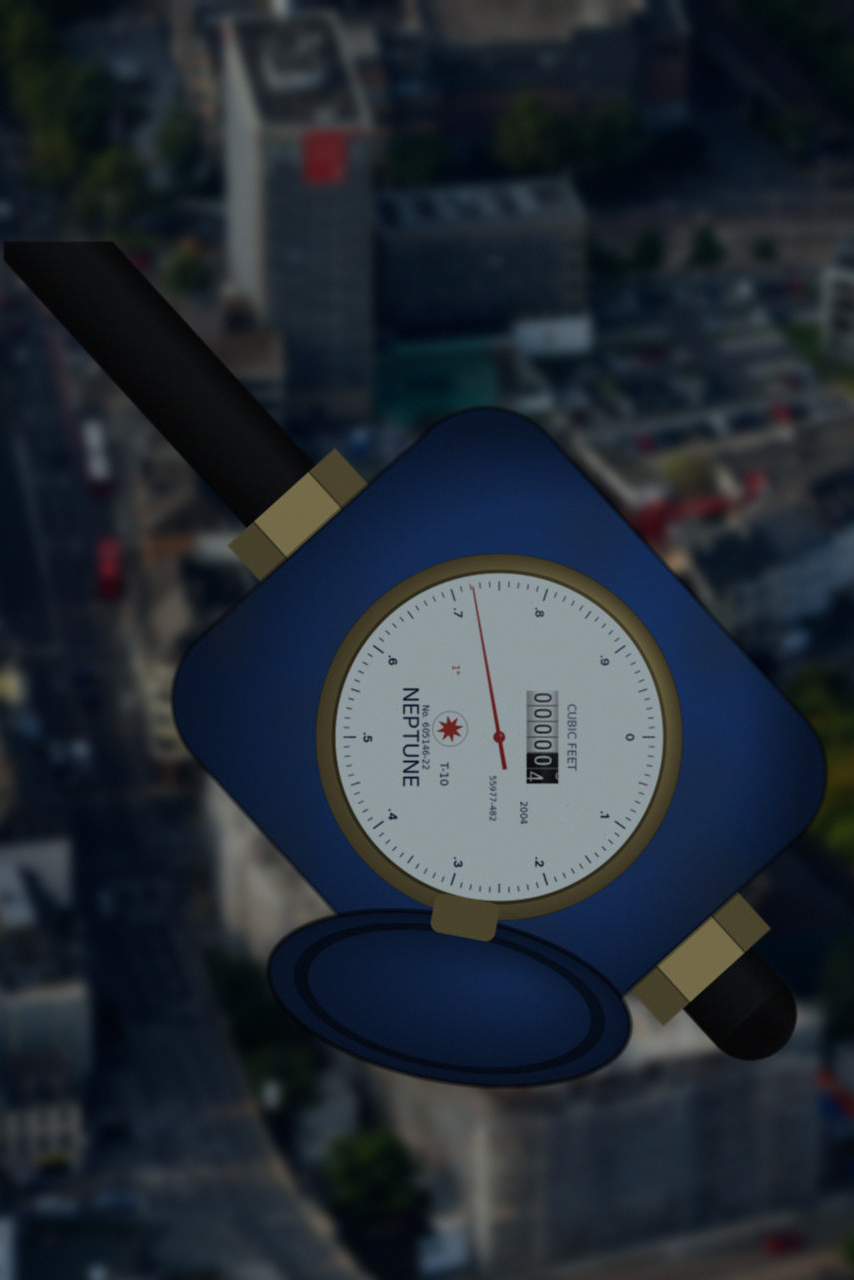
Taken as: 3.72 ft³
